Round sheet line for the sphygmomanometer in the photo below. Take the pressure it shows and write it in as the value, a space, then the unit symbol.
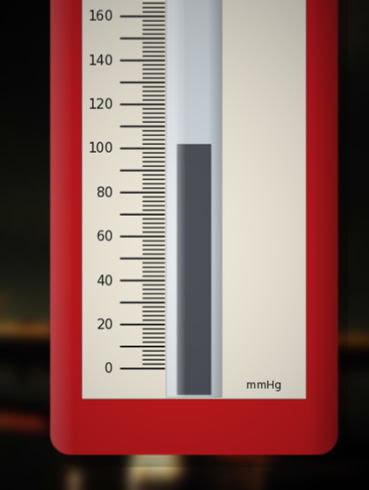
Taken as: 102 mmHg
